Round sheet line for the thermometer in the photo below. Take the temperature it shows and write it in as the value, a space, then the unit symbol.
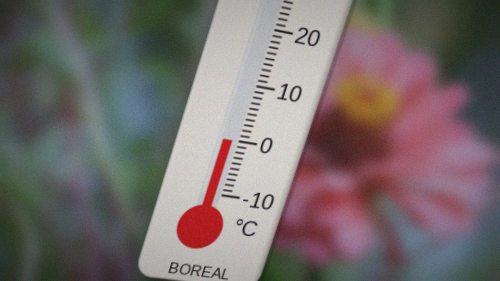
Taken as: 0 °C
